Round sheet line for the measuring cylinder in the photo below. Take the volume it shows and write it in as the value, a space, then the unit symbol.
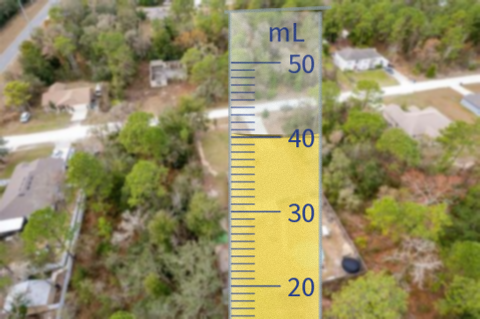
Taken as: 40 mL
